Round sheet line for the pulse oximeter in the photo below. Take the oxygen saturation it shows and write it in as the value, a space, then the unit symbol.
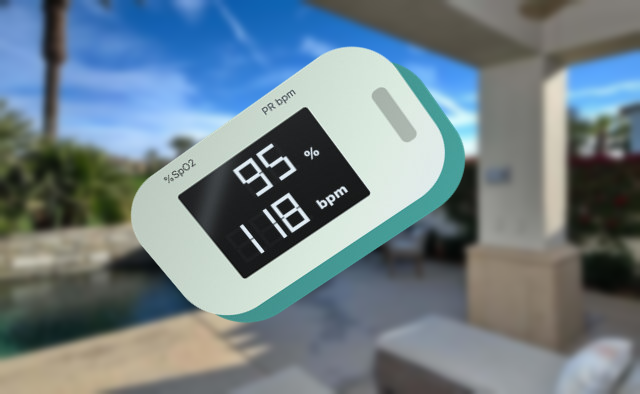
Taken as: 95 %
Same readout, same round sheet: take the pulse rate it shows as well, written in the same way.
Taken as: 118 bpm
